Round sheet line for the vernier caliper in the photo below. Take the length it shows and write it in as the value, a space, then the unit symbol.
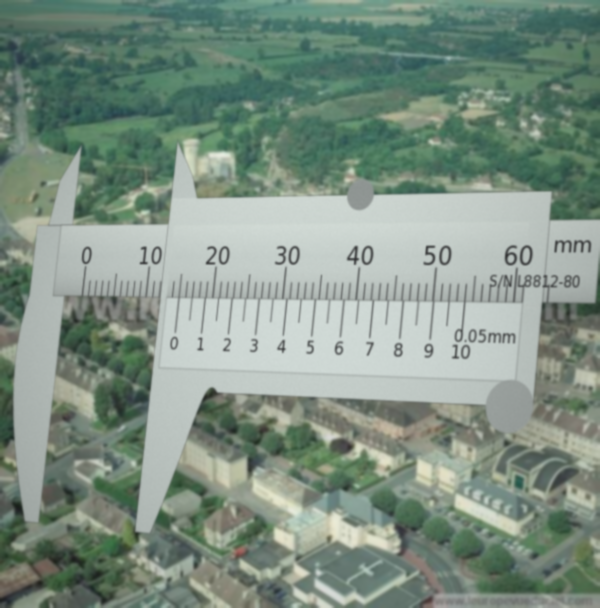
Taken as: 15.0 mm
